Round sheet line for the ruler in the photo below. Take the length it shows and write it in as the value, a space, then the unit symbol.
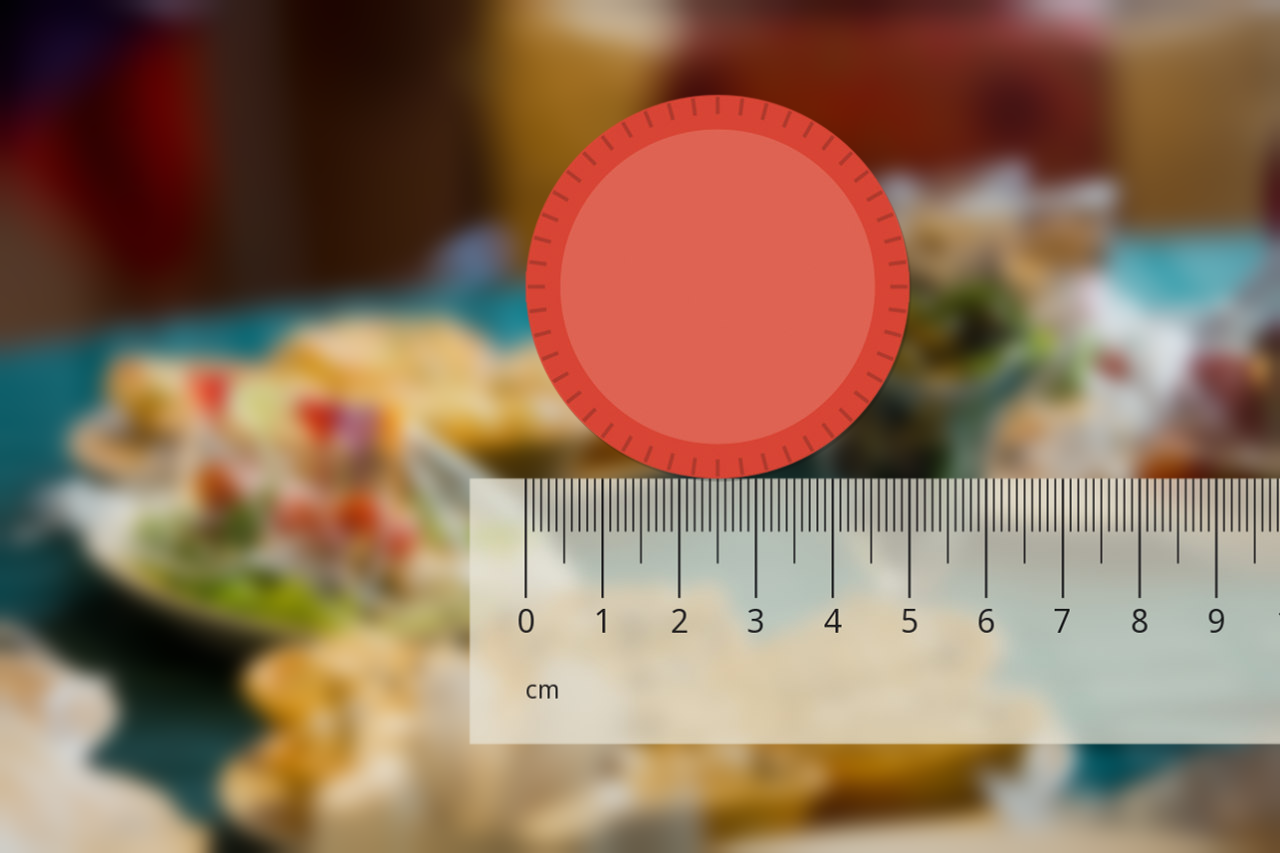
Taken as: 5 cm
